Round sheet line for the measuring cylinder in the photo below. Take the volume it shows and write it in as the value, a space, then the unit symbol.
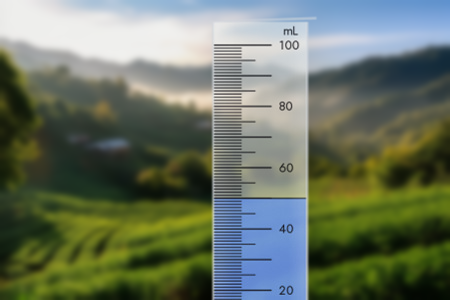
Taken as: 50 mL
